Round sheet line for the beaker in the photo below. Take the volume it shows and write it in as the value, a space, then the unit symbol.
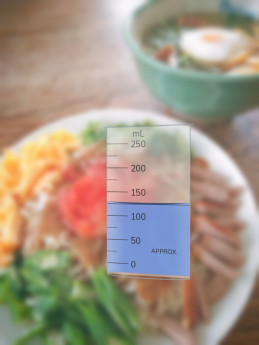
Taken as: 125 mL
